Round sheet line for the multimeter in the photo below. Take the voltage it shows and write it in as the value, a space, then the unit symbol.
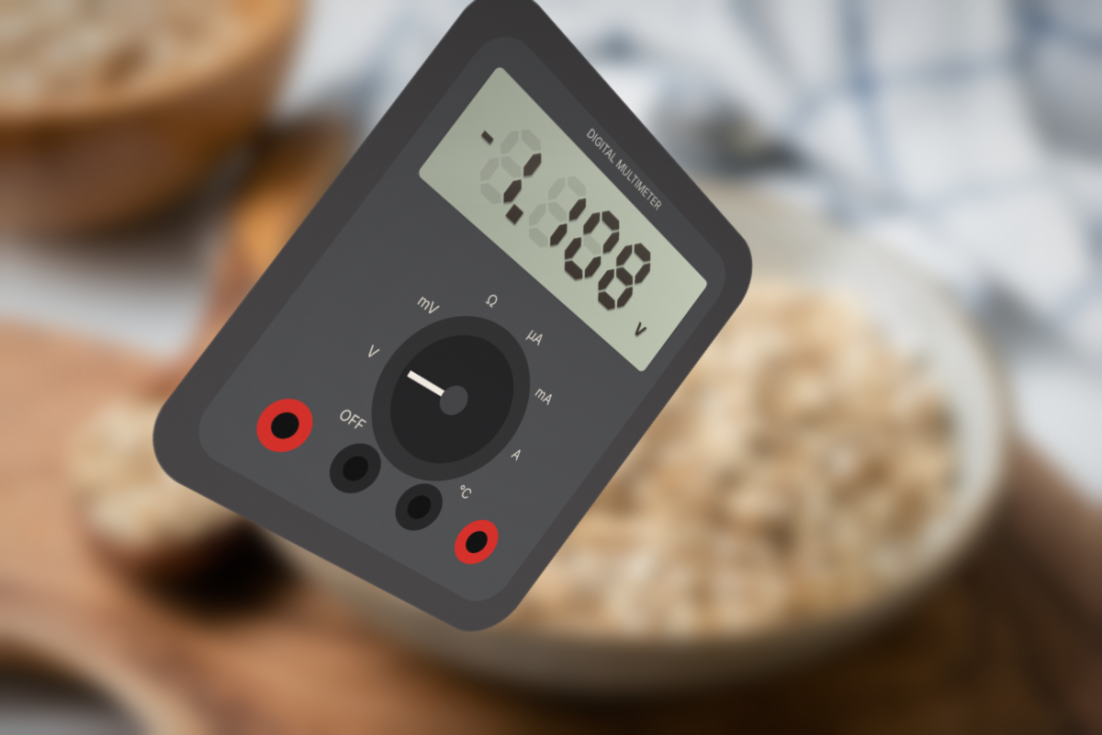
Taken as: -1.108 V
